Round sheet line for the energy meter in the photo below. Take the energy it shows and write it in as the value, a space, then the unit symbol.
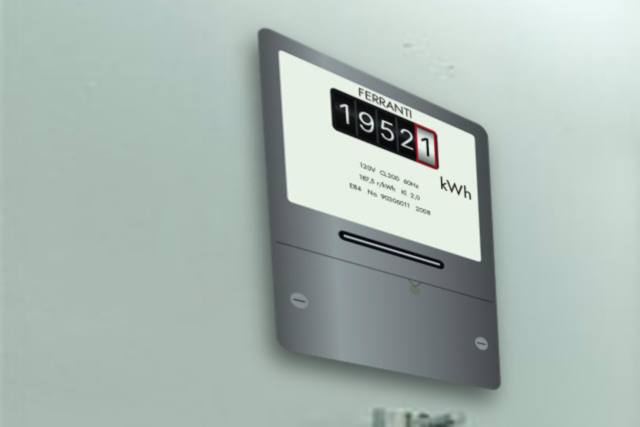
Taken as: 1952.1 kWh
